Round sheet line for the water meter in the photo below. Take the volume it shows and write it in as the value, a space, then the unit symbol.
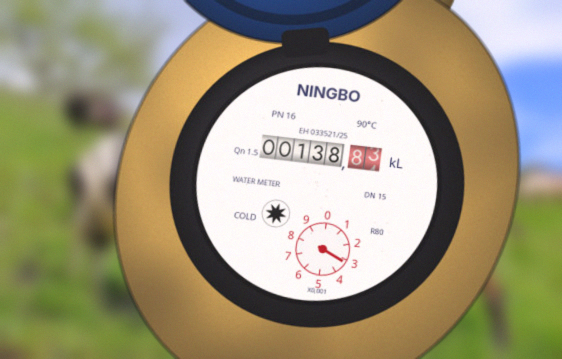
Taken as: 138.833 kL
